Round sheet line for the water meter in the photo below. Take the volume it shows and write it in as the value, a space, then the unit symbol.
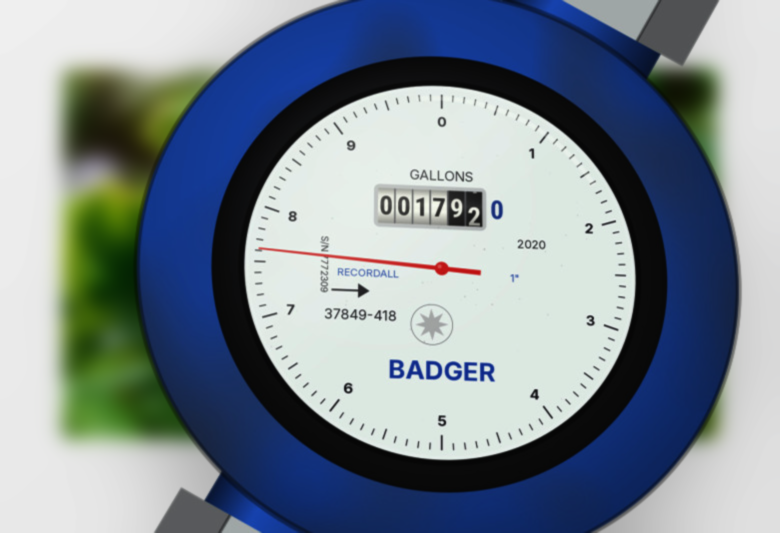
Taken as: 17917.6 gal
